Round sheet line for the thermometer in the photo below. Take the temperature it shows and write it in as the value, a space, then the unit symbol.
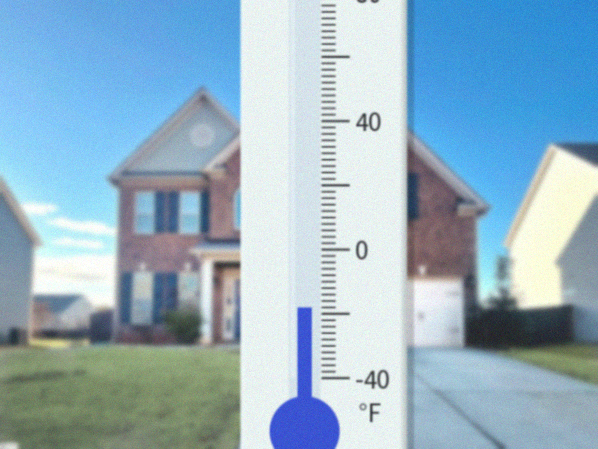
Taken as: -18 °F
